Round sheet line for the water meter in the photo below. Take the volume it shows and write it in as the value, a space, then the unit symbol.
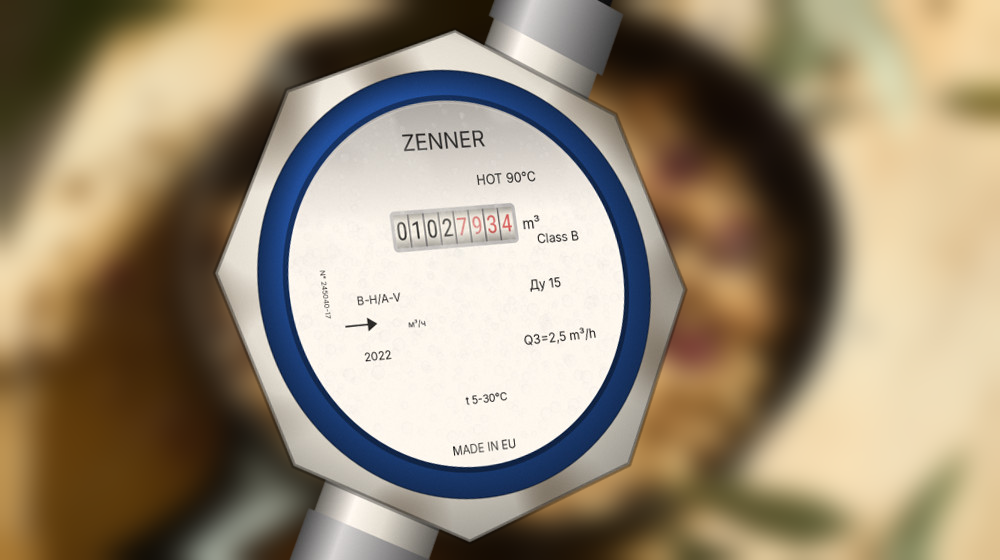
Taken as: 102.7934 m³
